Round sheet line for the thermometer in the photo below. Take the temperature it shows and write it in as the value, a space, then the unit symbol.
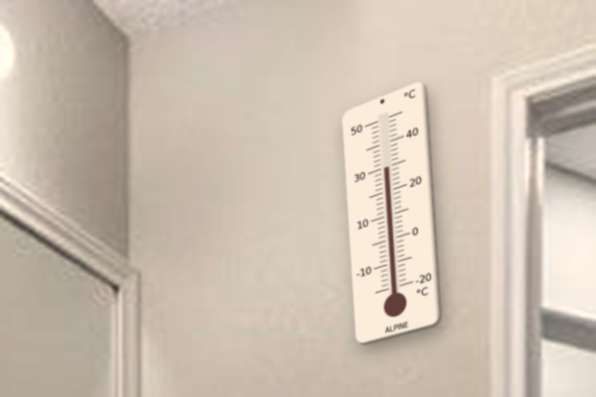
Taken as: 30 °C
